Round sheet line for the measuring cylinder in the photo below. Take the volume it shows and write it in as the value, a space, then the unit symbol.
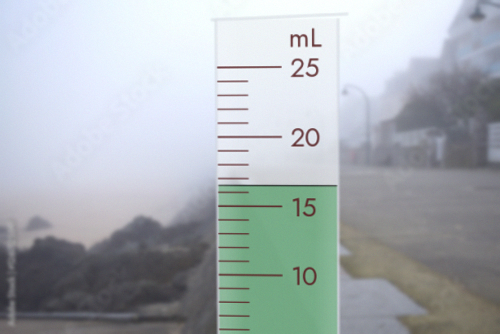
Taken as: 16.5 mL
